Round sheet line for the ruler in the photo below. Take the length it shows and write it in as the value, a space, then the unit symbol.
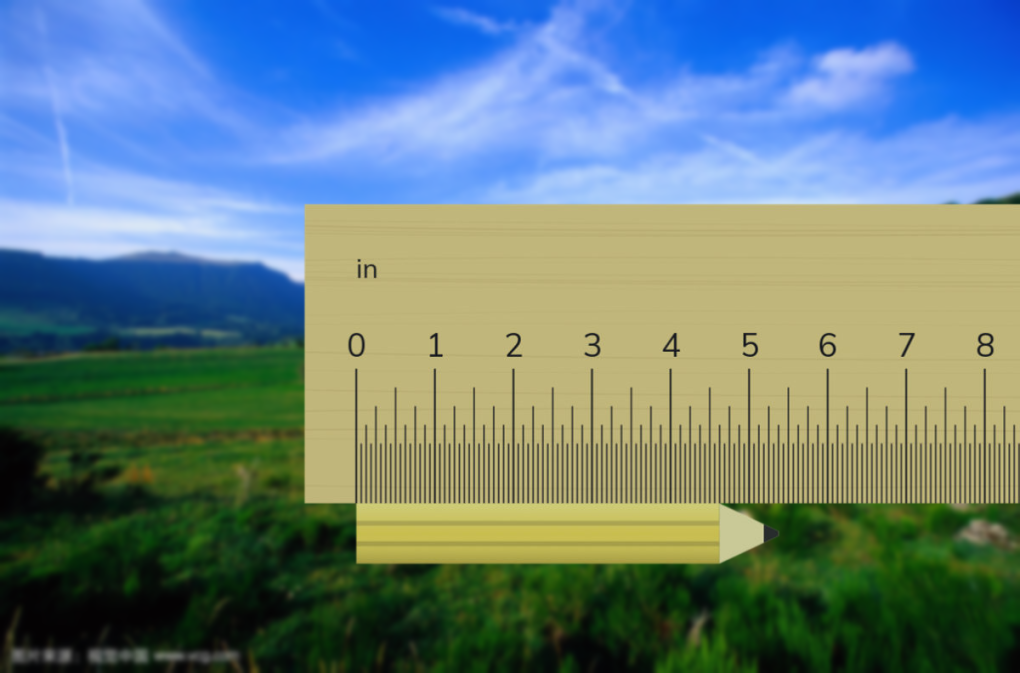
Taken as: 5.375 in
